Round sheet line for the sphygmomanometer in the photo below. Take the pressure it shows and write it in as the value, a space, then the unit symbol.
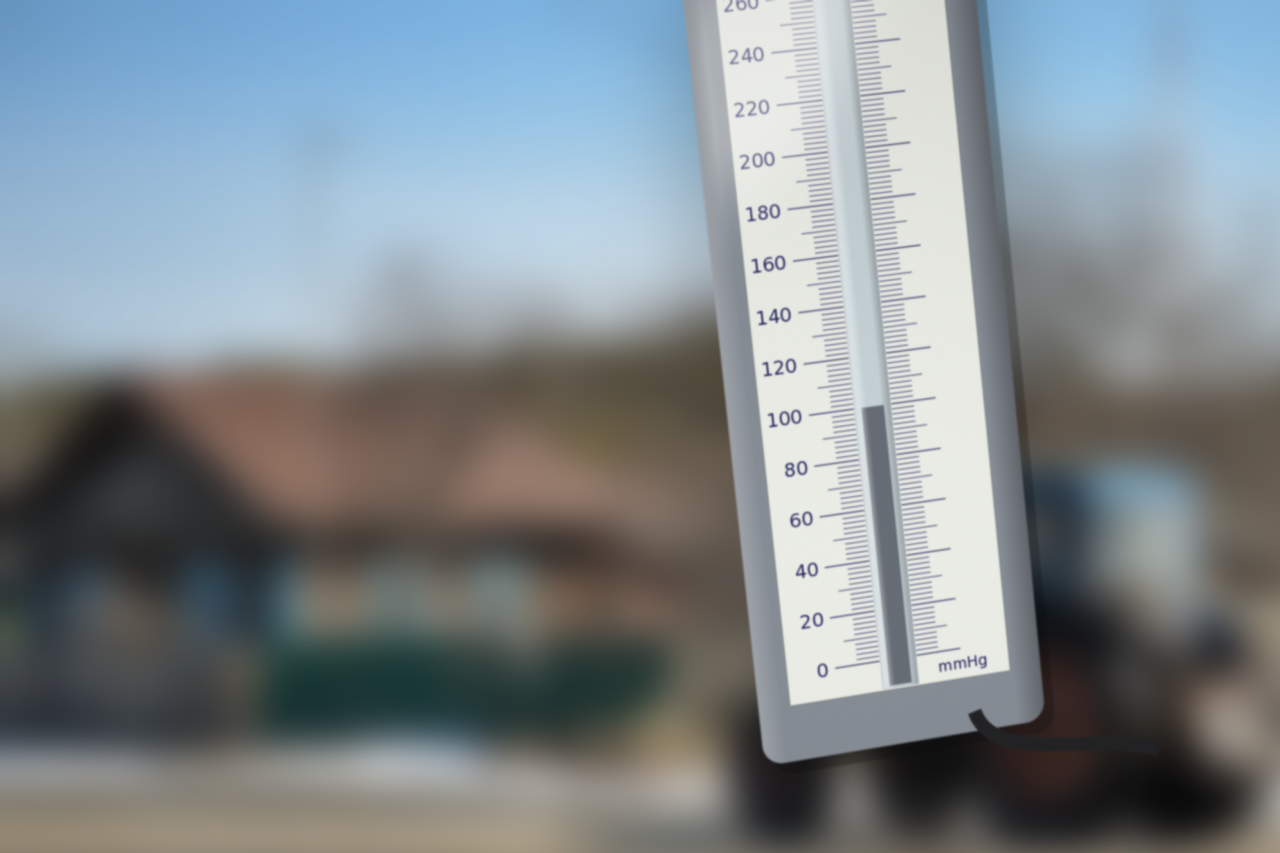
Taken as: 100 mmHg
